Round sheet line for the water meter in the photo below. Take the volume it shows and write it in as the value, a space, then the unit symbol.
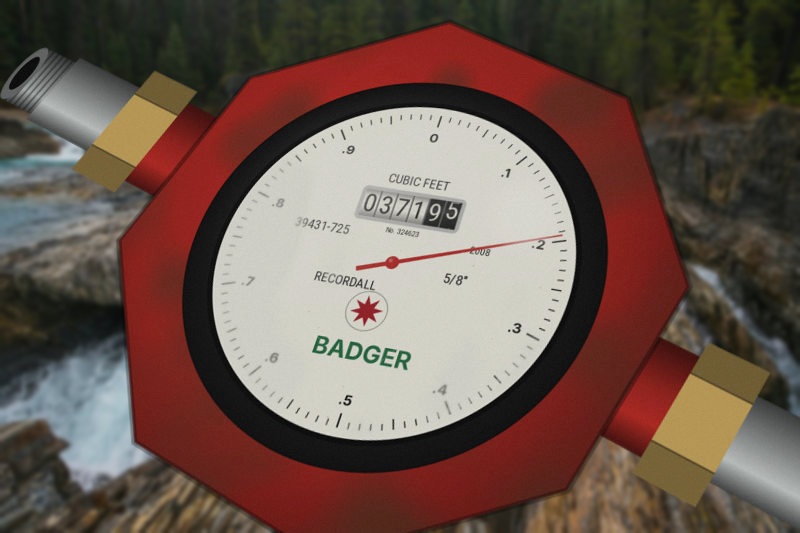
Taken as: 37195.19 ft³
